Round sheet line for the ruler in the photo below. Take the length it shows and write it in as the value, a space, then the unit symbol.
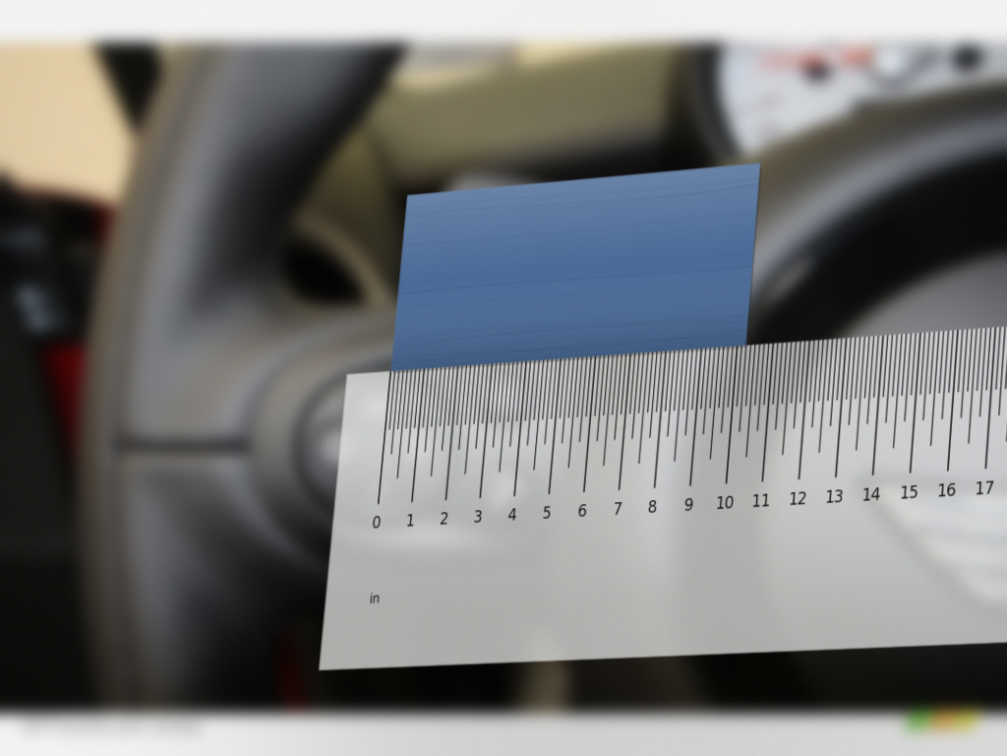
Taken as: 10.25 in
